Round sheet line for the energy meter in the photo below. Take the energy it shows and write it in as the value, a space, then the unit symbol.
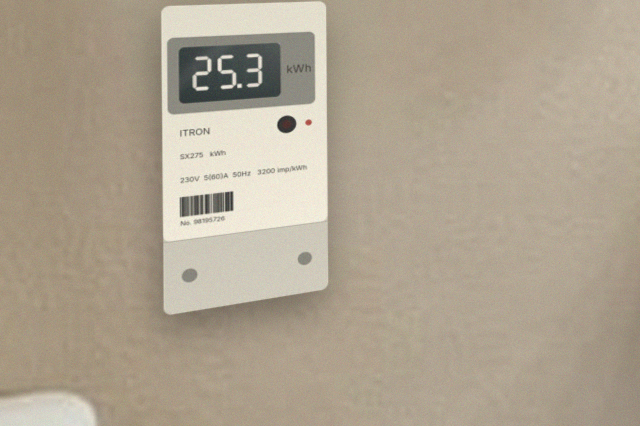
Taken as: 25.3 kWh
